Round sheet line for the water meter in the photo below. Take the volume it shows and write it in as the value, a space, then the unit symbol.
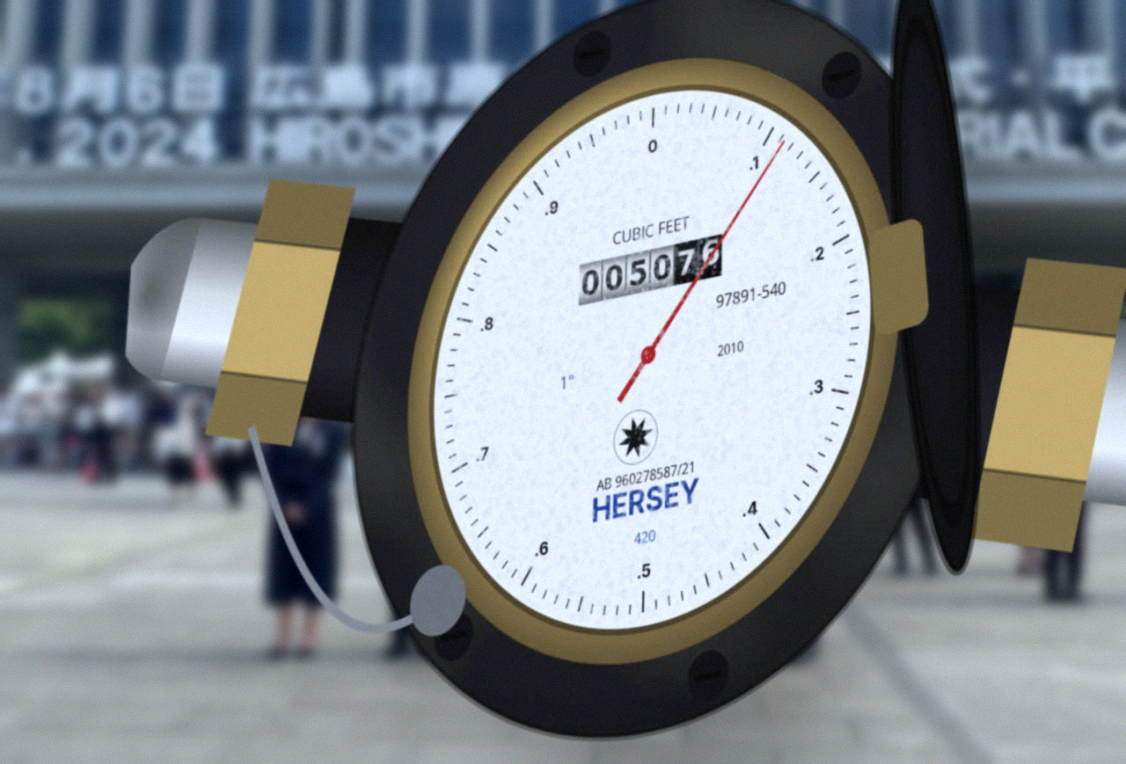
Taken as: 5076.11 ft³
